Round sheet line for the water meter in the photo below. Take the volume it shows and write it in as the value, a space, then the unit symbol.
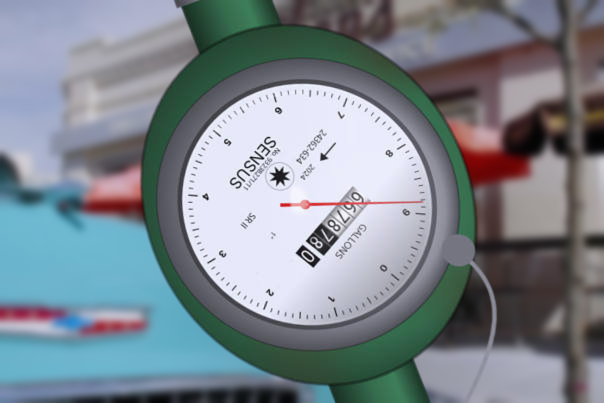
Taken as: 6678778.8 gal
